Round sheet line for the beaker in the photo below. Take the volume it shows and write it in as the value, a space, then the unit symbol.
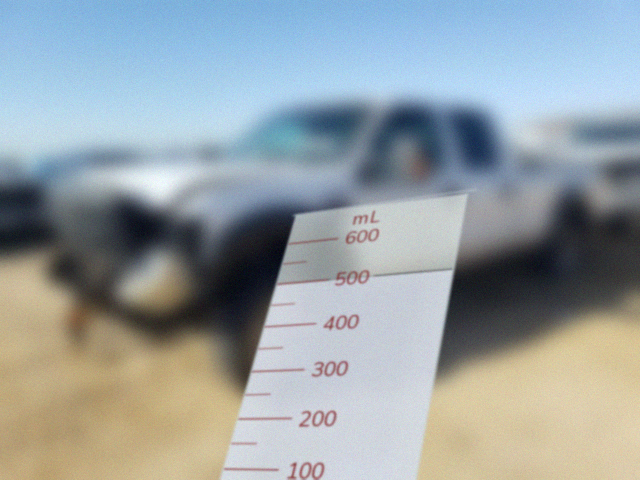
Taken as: 500 mL
